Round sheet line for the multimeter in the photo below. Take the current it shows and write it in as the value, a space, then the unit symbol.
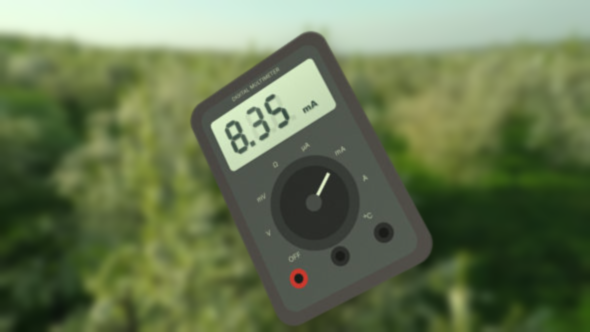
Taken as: 8.35 mA
